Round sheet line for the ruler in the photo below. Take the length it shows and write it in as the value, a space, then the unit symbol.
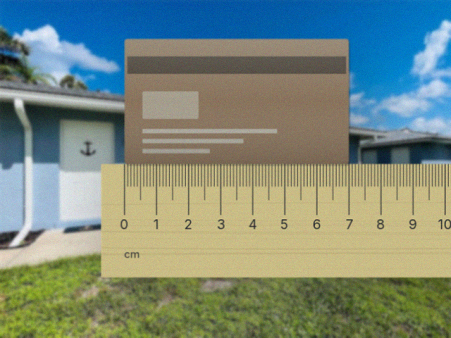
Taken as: 7 cm
